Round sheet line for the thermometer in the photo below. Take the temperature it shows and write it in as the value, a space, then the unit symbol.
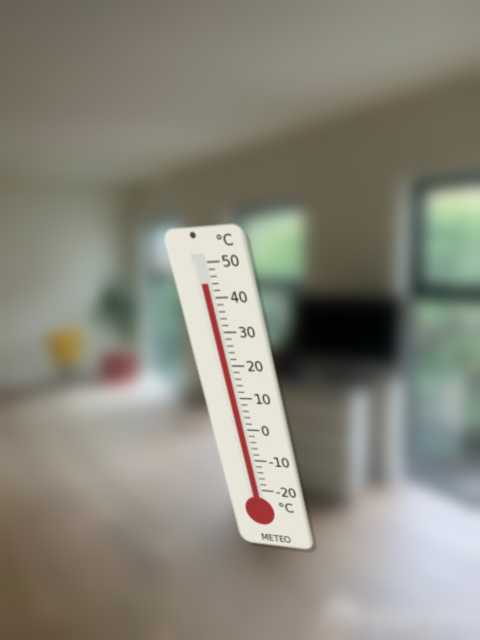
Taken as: 44 °C
